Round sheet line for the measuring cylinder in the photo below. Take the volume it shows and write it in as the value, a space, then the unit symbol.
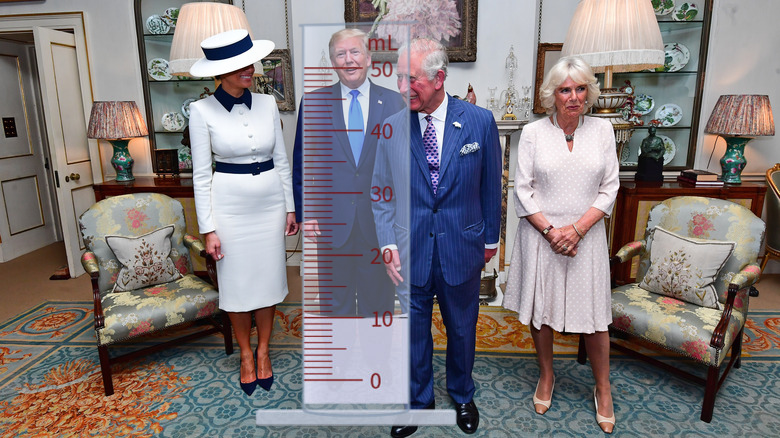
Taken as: 10 mL
